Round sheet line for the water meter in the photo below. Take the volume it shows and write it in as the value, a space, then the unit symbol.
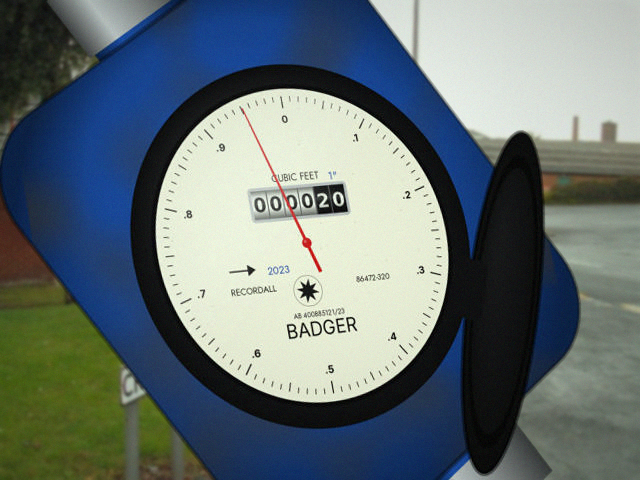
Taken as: 19.95 ft³
